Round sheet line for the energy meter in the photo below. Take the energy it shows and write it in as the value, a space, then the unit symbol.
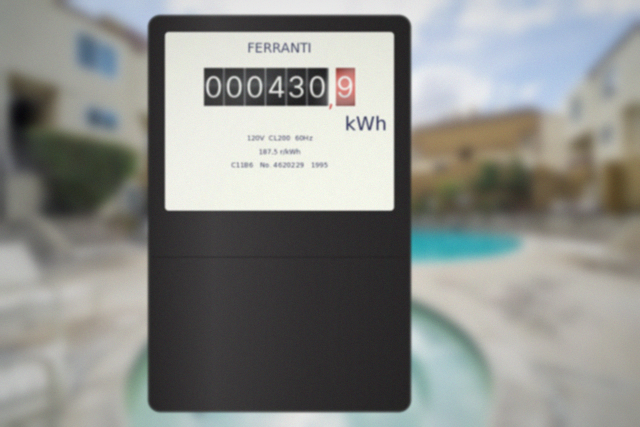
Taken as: 430.9 kWh
